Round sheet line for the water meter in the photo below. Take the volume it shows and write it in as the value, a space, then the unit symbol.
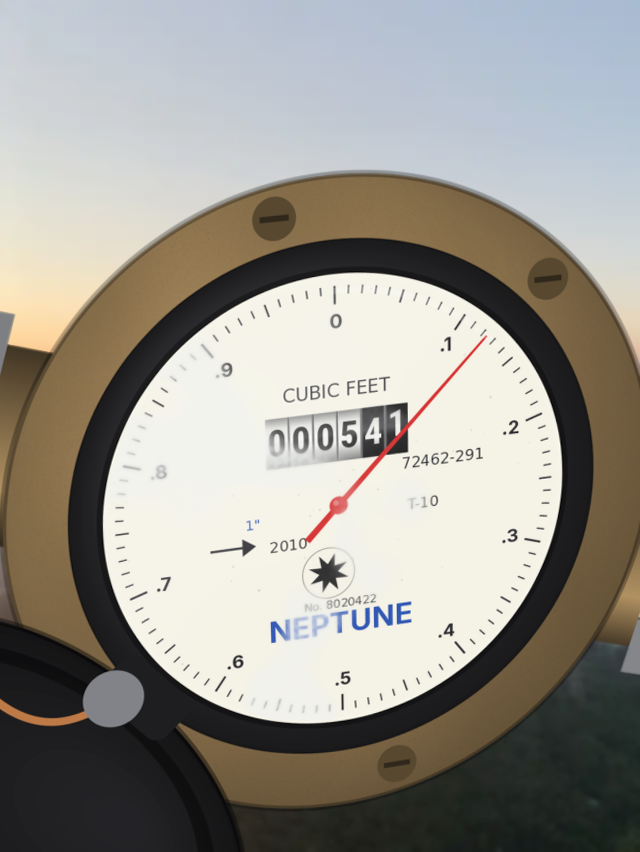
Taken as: 541.12 ft³
